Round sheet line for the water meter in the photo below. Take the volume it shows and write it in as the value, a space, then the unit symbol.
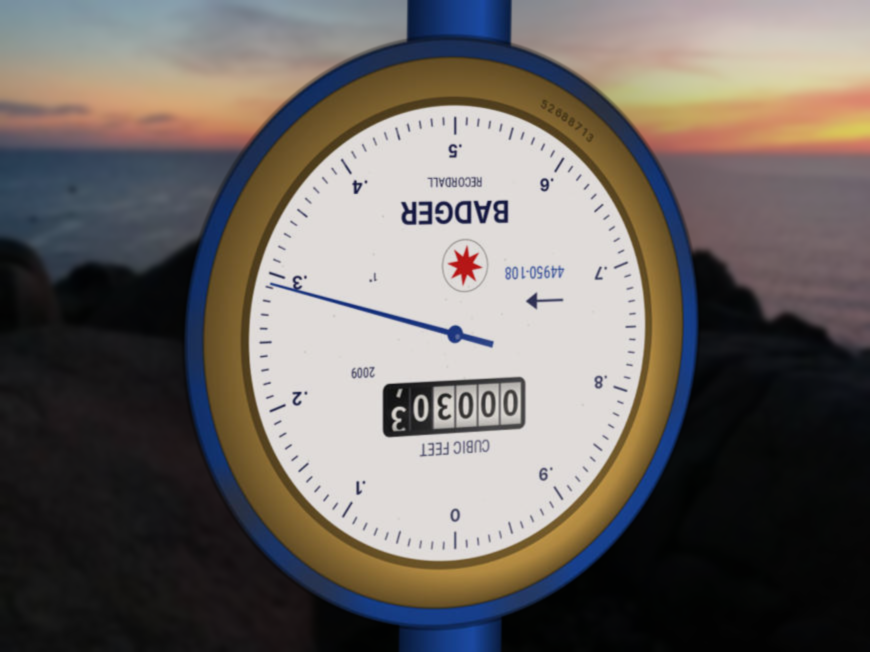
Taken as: 303.29 ft³
